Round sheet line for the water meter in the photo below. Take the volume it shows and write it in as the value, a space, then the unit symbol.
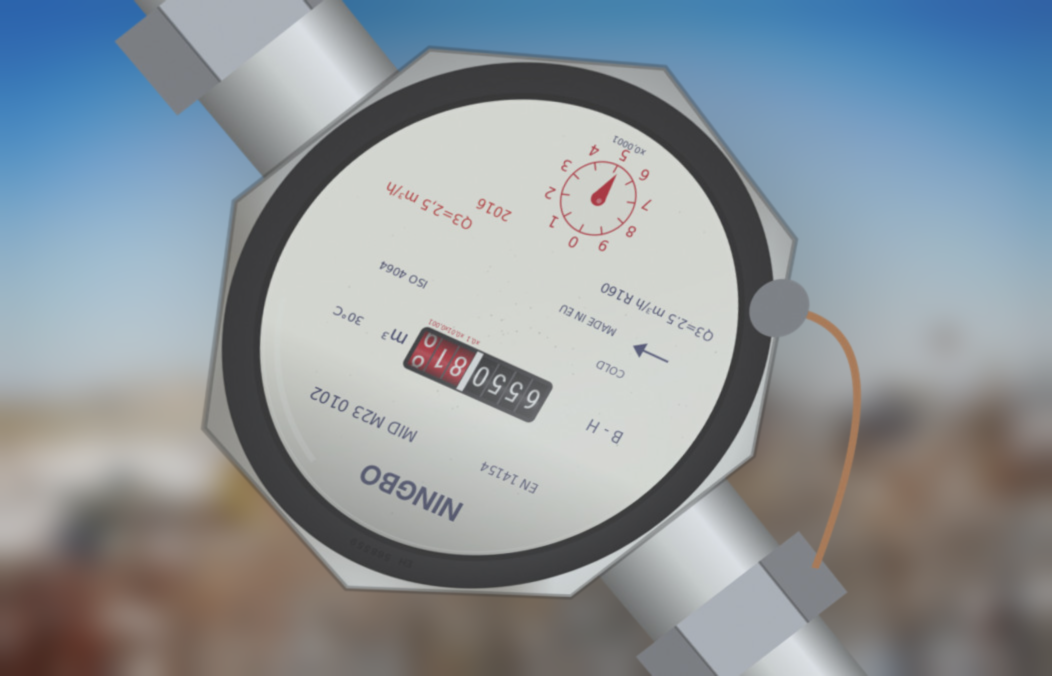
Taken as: 6550.8185 m³
